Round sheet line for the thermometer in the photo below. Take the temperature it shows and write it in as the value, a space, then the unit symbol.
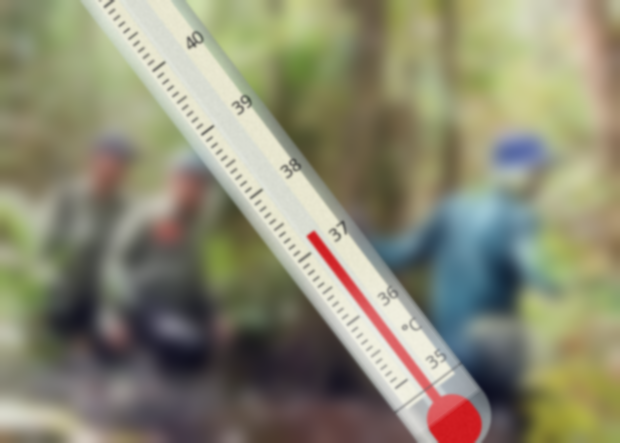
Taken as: 37.2 °C
